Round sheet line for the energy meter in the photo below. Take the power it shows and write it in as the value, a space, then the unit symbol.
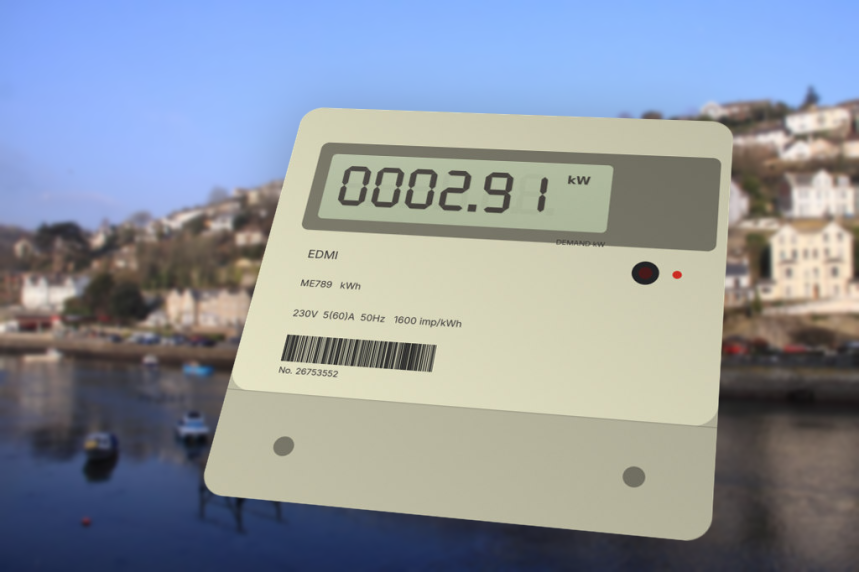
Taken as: 2.91 kW
